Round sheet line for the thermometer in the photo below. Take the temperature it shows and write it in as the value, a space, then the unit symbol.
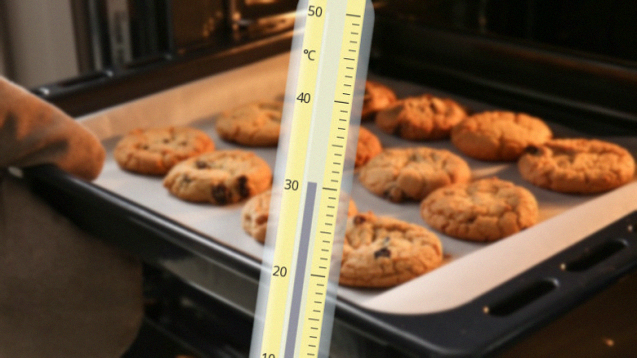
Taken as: 30.5 °C
